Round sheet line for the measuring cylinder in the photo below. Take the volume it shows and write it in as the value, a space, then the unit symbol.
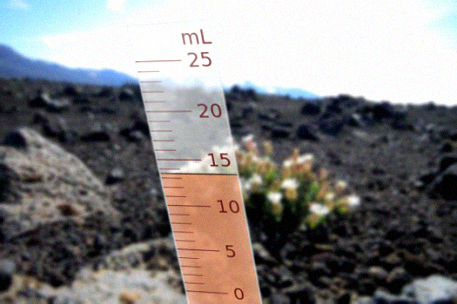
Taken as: 13.5 mL
